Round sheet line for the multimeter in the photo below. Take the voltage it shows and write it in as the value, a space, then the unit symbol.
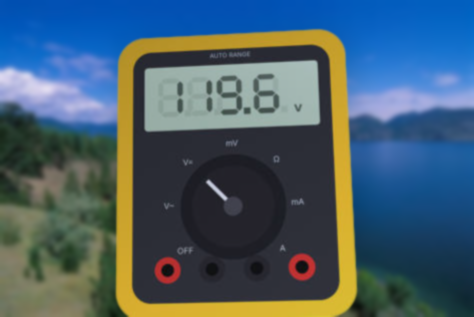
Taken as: 119.6 V
